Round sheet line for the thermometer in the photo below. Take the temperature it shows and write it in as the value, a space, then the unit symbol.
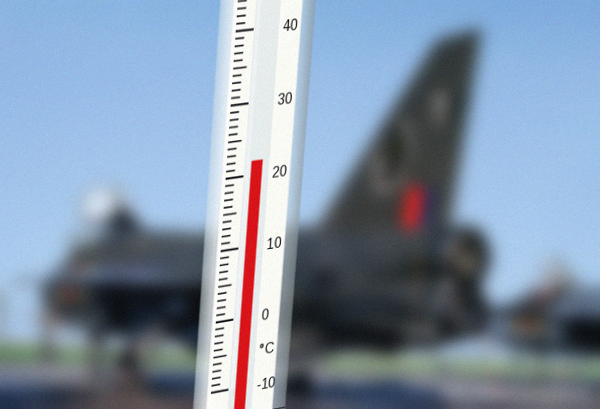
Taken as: 22 °C
